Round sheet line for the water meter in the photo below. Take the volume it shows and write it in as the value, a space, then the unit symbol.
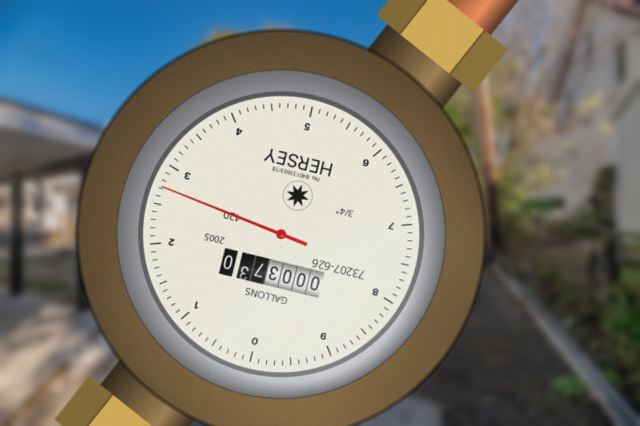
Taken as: 3732.7 gal
